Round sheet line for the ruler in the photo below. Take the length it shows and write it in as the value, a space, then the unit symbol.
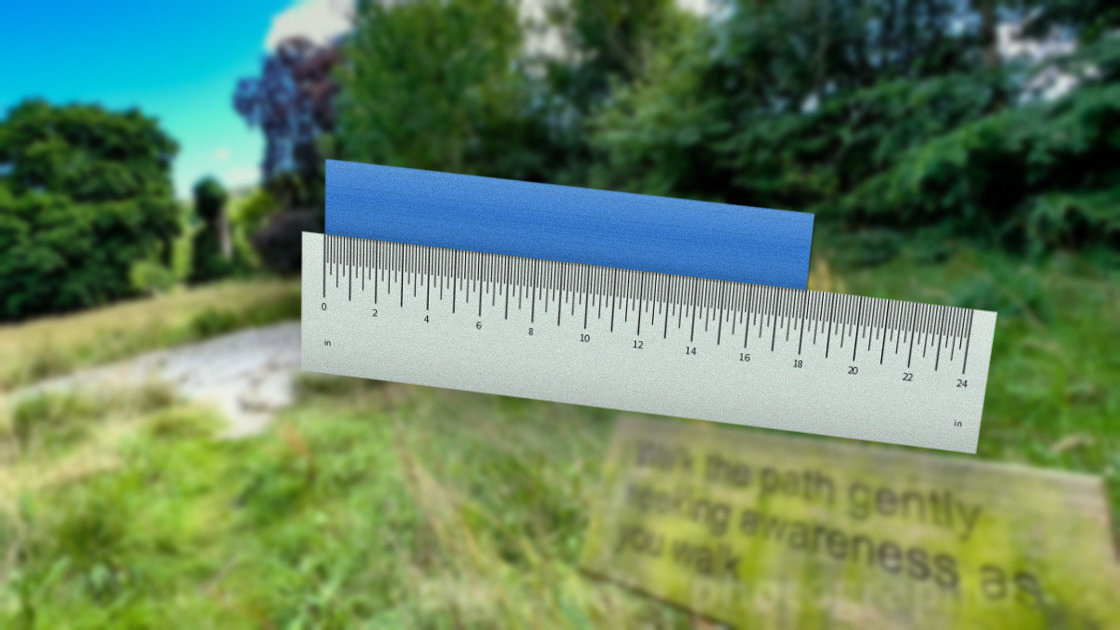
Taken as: 18 in
